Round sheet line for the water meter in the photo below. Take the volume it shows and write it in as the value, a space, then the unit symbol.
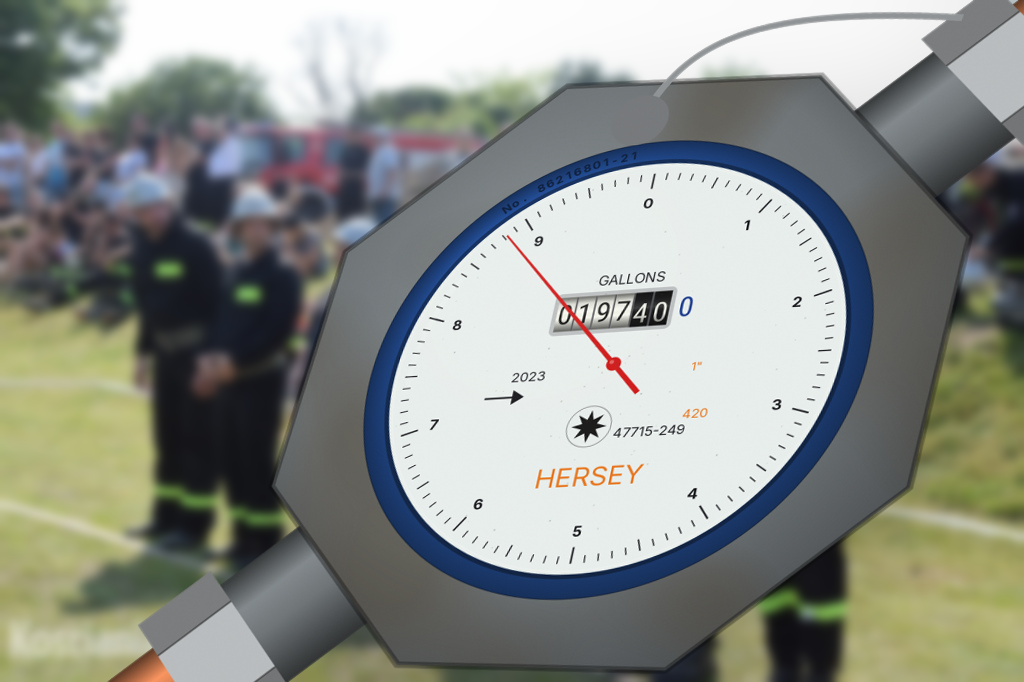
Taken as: 197398.8 gal
